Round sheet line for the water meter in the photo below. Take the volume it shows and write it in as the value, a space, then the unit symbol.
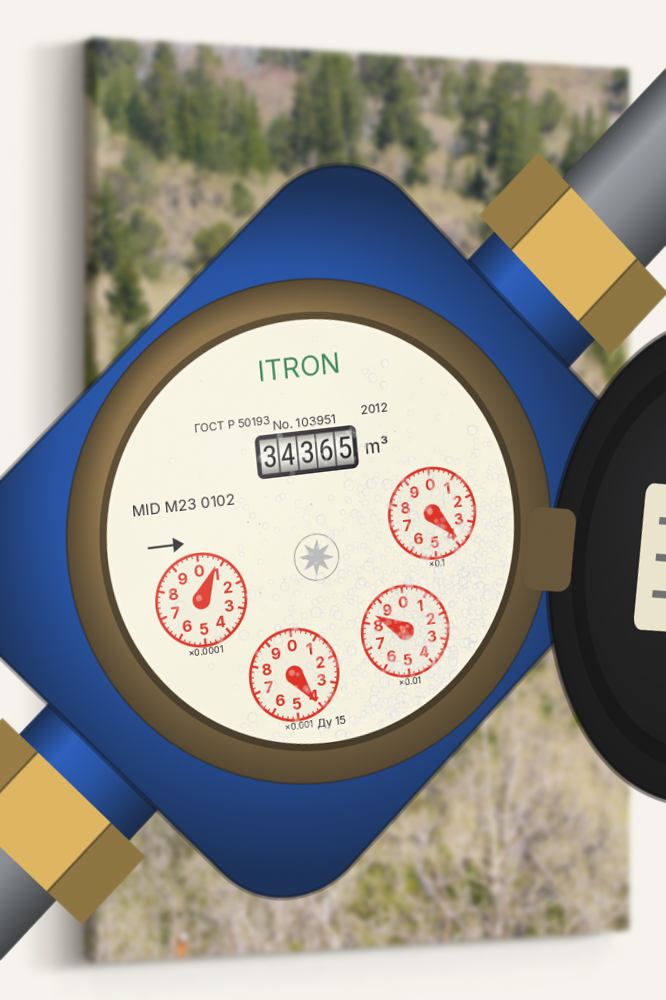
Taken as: 34365.3840 m³
